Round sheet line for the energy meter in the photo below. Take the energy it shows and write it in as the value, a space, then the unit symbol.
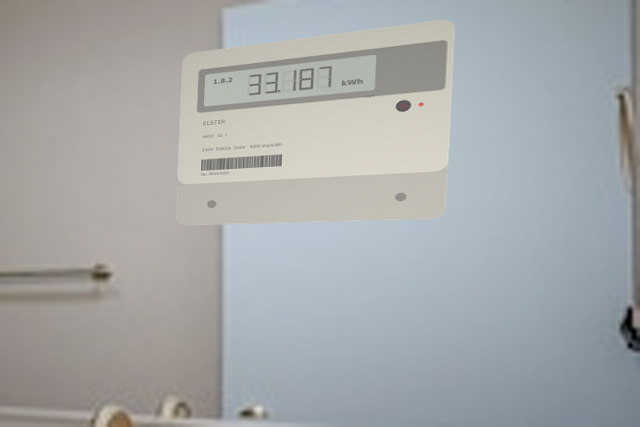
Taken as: 33.187 kWh
